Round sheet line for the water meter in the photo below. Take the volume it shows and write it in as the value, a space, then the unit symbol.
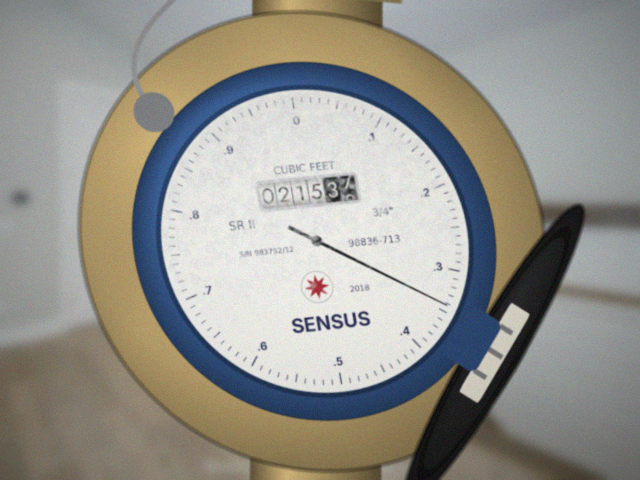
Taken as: 21537.34 ft³
